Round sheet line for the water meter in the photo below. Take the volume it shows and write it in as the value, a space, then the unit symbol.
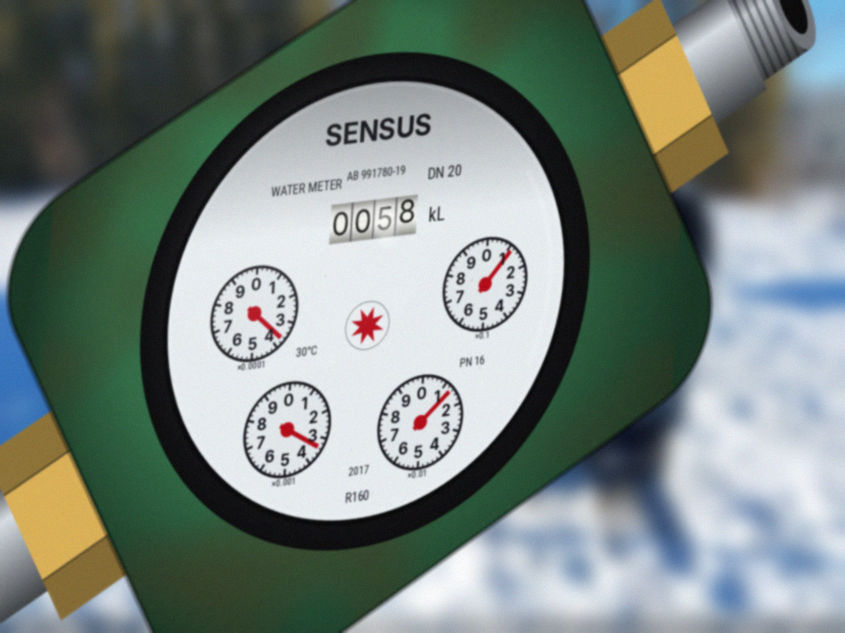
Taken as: 58.1133 kL
